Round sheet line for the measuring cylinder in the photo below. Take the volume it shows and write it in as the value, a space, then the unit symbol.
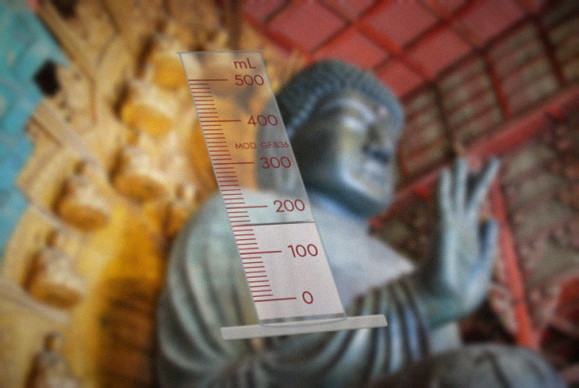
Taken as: 160 mL
